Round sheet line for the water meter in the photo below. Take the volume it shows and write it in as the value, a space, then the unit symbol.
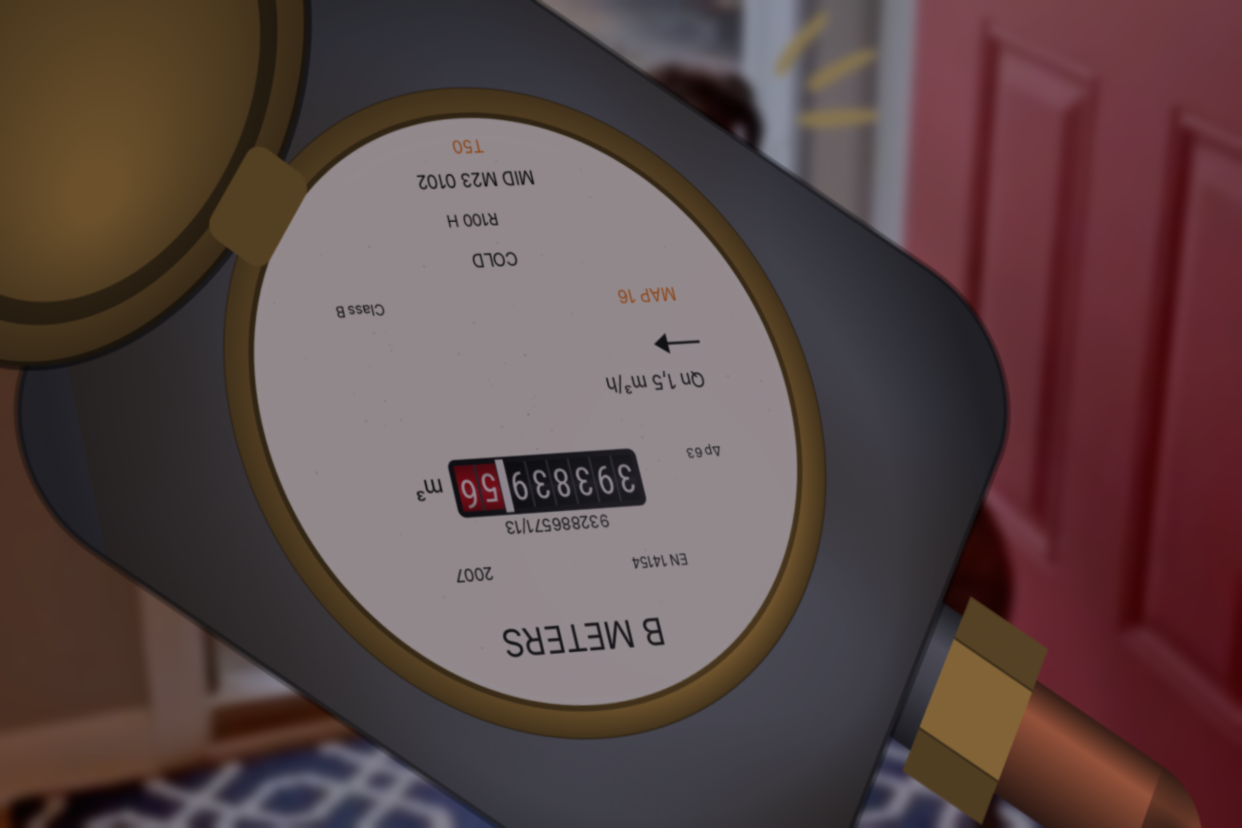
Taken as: 393839.56 m³
